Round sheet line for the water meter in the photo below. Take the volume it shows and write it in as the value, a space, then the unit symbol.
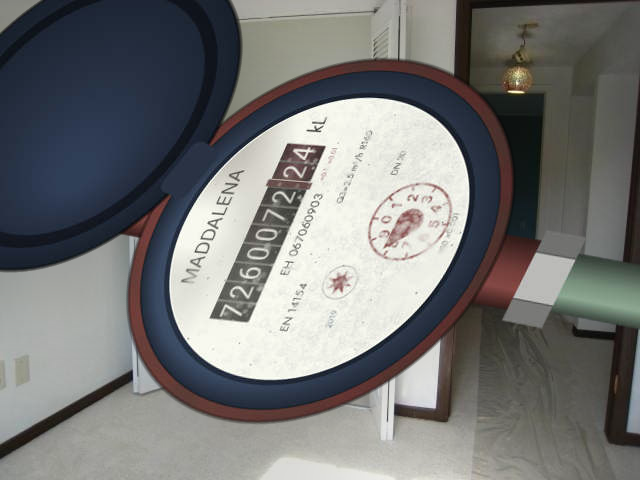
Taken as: 7260072.248 kL
